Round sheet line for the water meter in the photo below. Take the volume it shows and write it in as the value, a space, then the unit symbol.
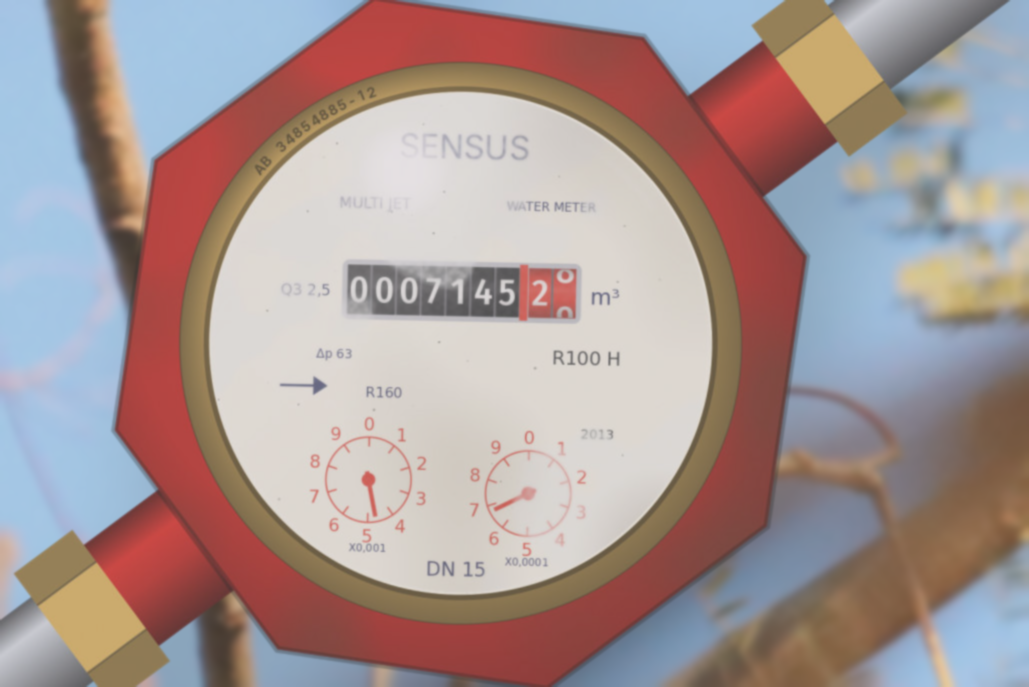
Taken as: 7145.2846 m³
